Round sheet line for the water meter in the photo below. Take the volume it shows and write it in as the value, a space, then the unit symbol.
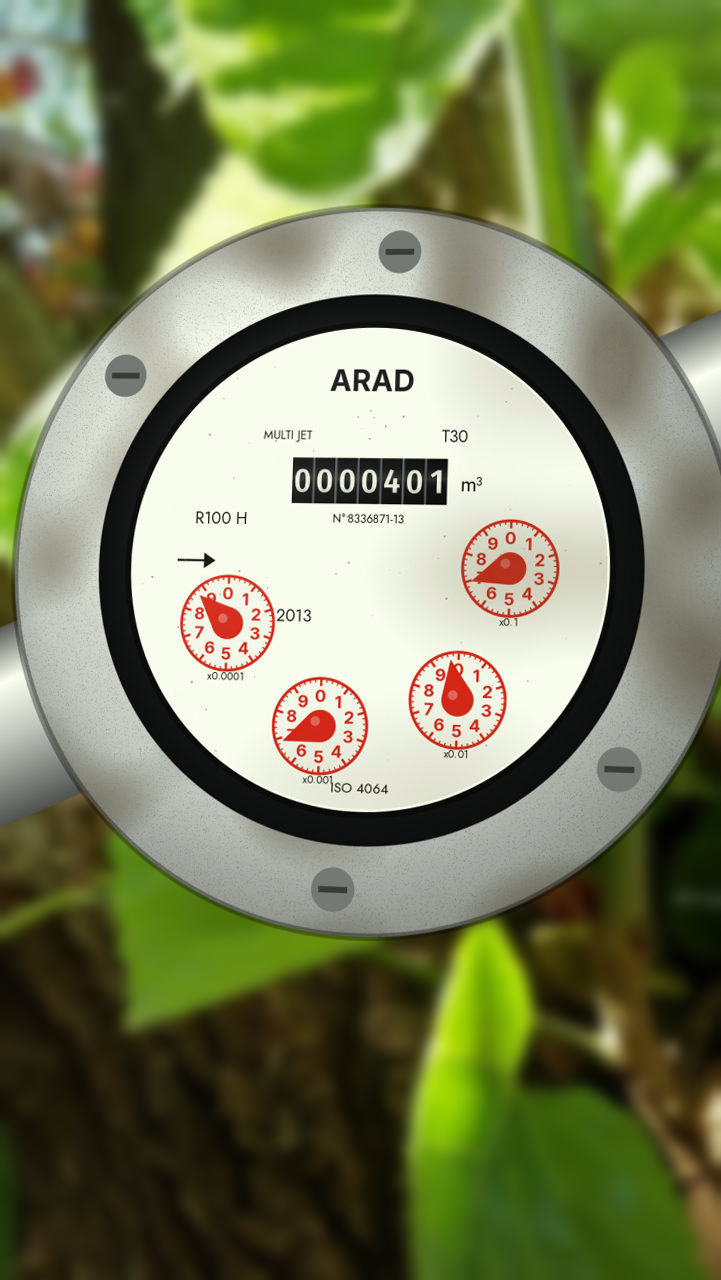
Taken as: 401.6968 m³
